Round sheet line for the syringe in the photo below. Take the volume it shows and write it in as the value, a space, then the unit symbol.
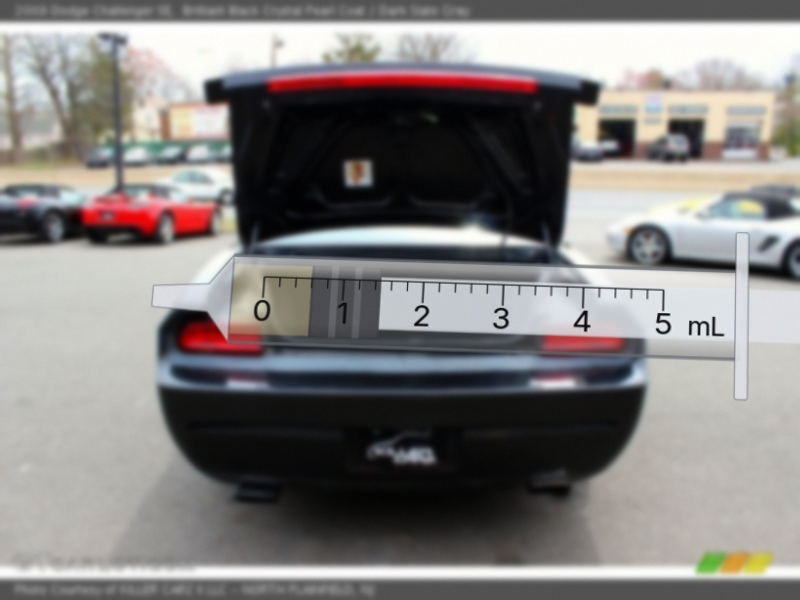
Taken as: 0.6 mL
